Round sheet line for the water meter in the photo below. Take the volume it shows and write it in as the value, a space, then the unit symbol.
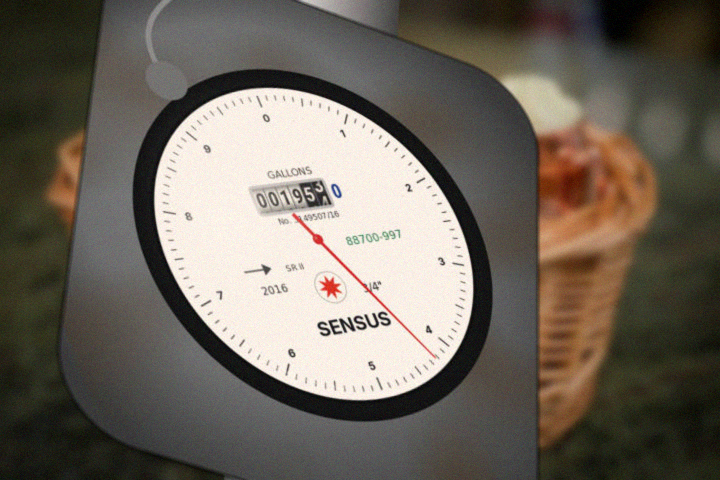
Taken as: 19534.2 gal
